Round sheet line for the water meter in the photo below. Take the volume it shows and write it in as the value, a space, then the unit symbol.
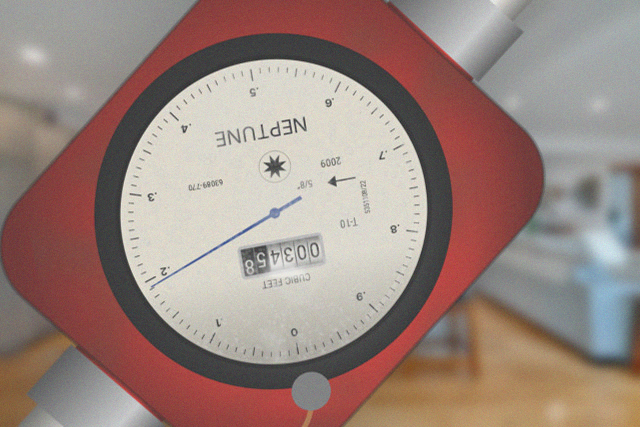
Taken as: 3458.19 ft³
